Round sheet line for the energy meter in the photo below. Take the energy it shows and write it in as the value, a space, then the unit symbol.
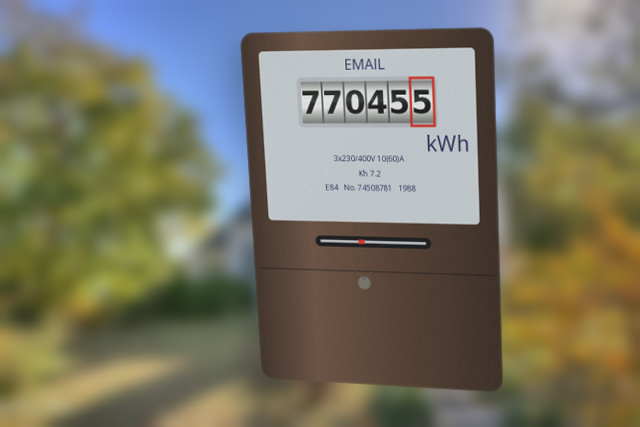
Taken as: 77045.5 kWh
